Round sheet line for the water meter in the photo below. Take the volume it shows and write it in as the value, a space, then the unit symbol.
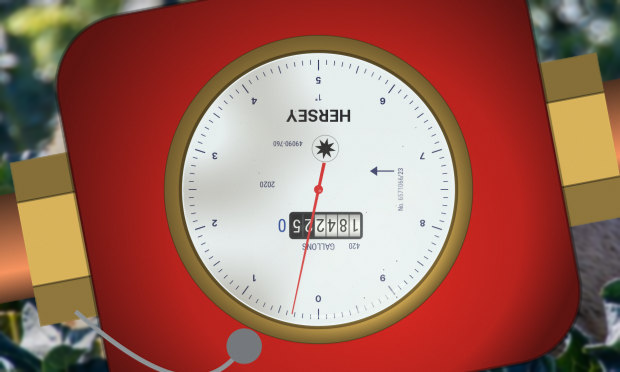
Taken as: 1842250.3 gal
